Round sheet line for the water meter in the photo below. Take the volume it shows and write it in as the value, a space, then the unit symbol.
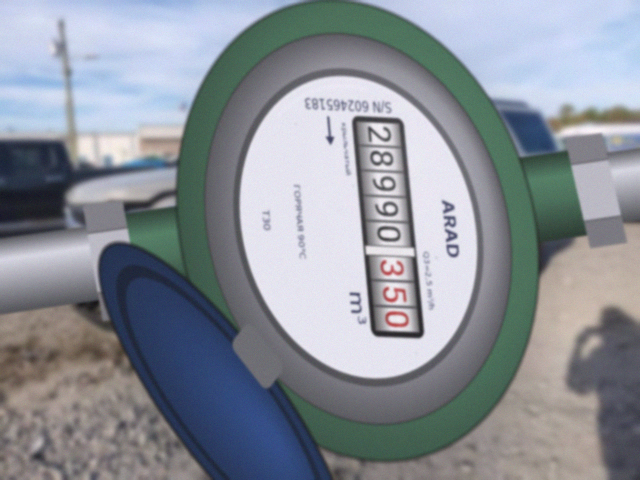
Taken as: 28990.350 m³
